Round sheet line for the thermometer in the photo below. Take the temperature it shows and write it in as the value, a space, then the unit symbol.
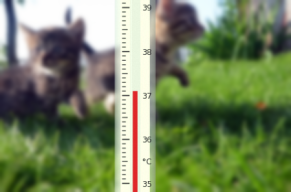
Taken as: 37.1 °C
